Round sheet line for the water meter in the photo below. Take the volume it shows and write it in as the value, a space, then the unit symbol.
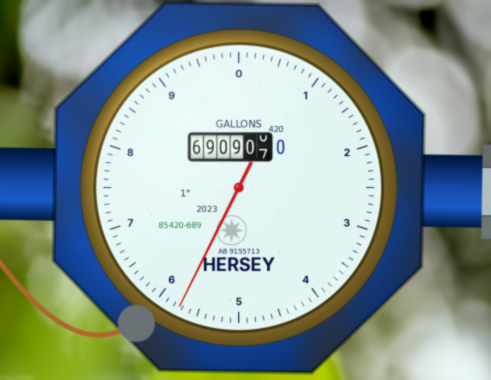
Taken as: 6909065.7 gal
